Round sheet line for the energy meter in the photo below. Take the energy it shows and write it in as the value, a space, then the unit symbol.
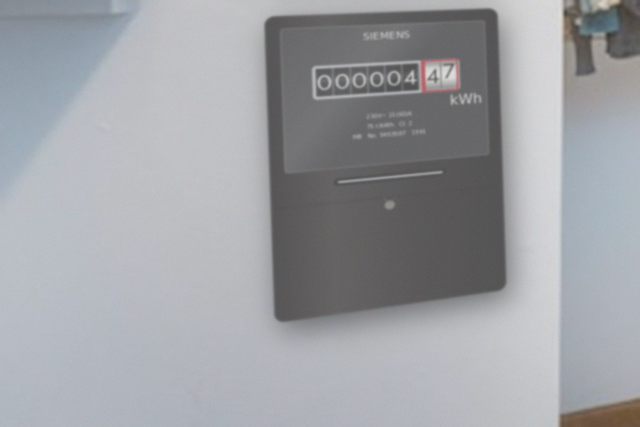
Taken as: 4.47 kWh
